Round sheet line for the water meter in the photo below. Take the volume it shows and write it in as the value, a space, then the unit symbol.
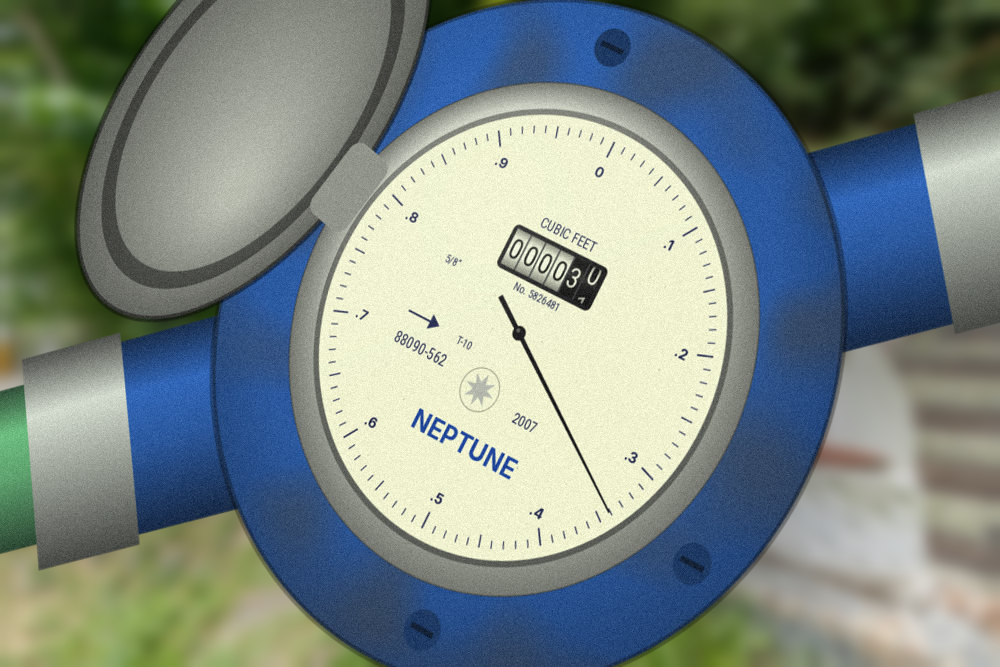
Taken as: 30.34 ft³
